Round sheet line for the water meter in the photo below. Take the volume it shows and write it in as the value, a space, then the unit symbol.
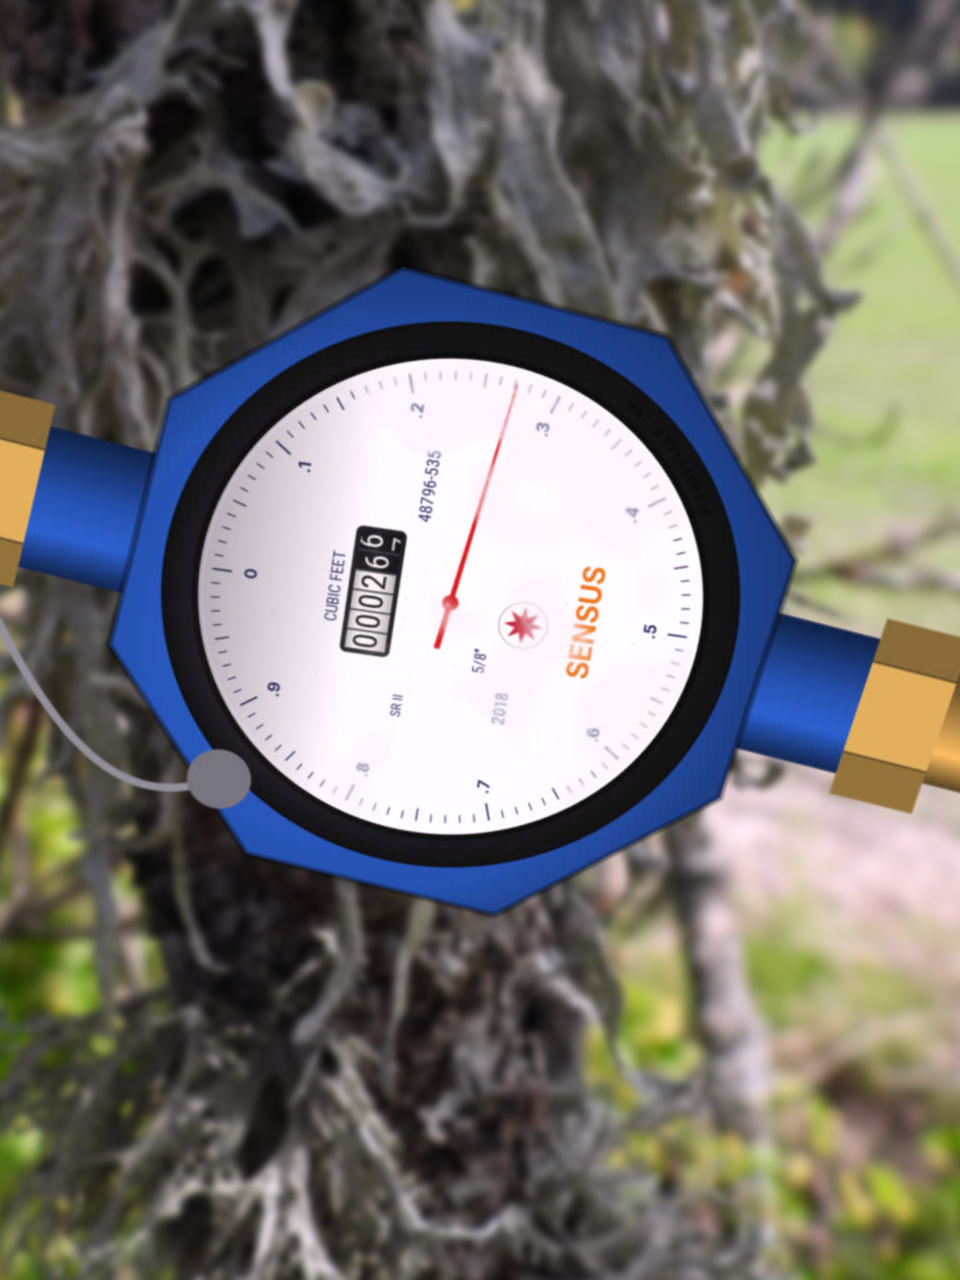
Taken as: 266.27 ft³
